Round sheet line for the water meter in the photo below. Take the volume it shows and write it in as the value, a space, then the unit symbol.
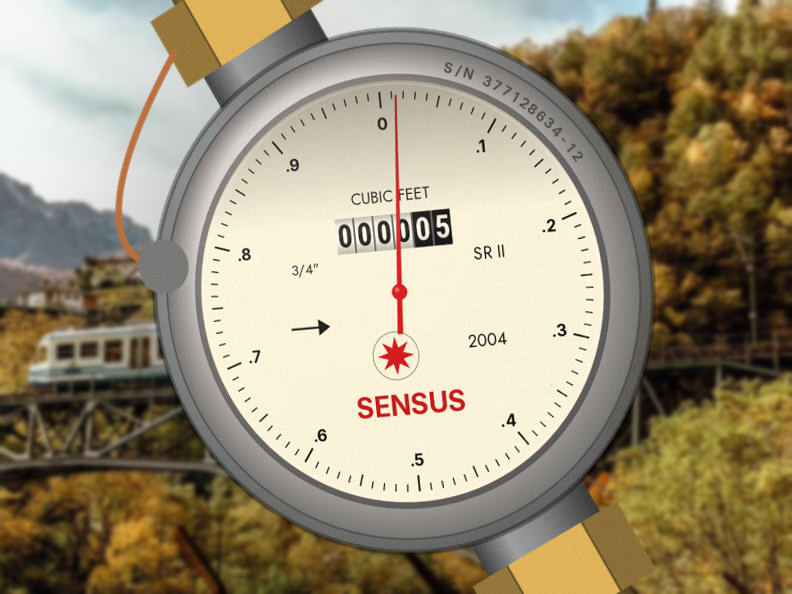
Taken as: 5.01 ft³
